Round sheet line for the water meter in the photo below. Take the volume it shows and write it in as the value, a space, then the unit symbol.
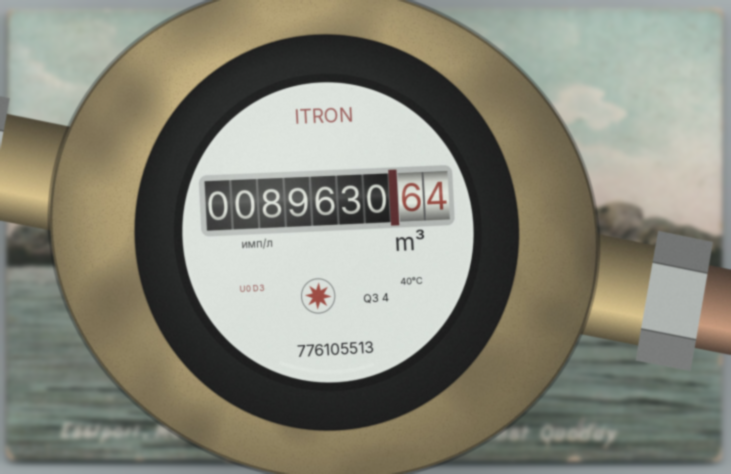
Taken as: 89630.64 m³
